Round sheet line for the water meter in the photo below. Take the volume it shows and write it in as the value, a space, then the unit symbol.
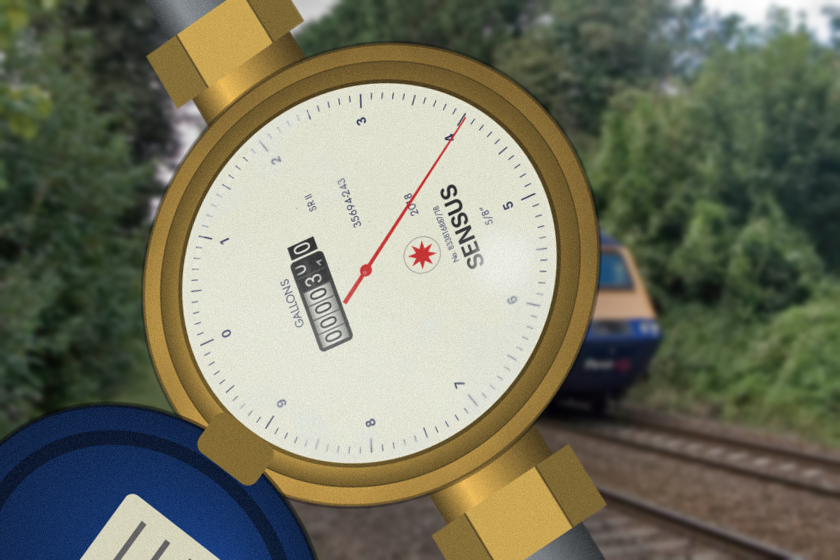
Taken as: 304.0 gal
